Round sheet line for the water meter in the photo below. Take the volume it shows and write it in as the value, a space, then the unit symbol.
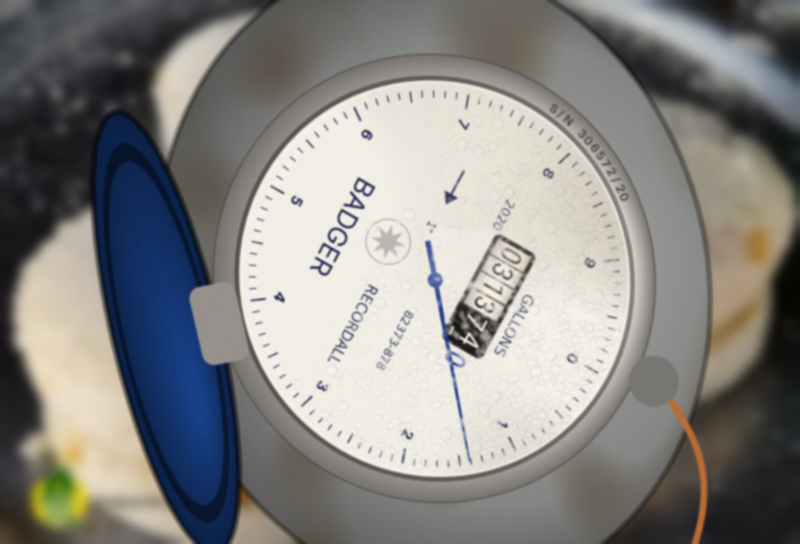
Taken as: 313741.4 gal
